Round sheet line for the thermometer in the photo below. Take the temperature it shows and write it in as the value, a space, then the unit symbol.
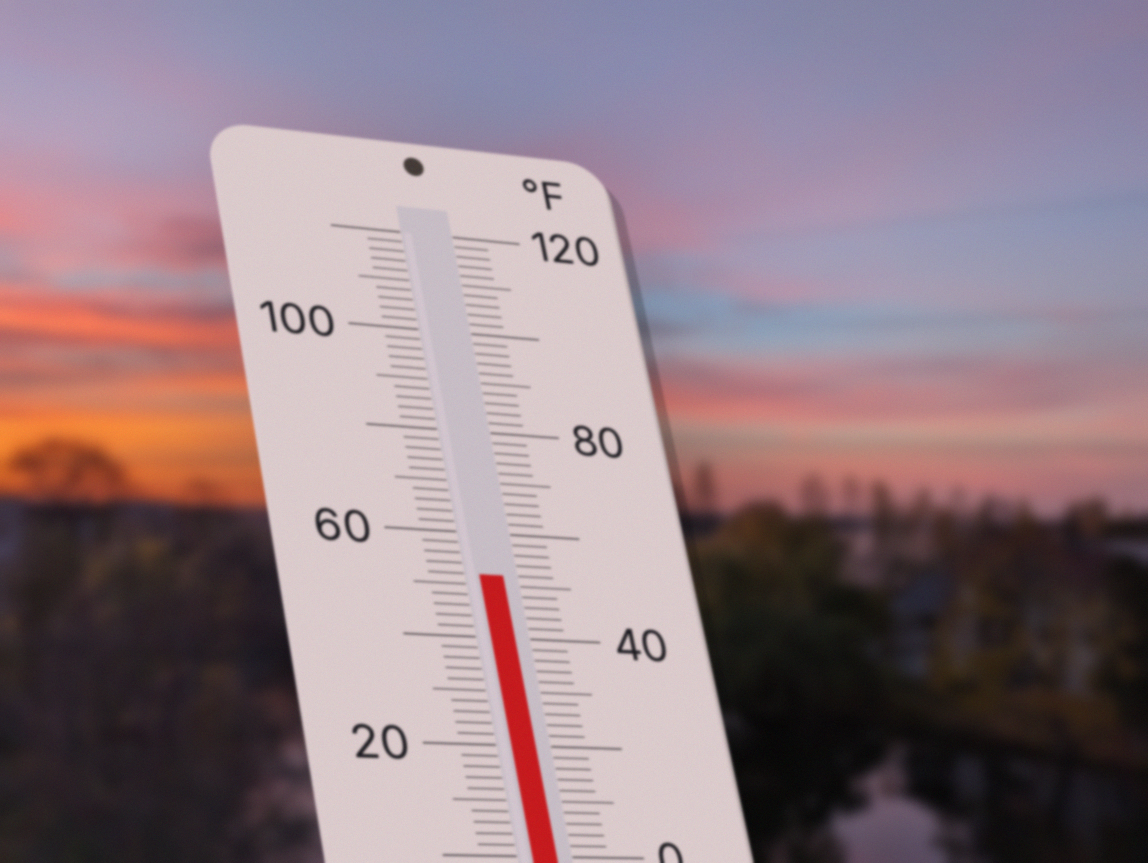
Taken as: 52 °F
